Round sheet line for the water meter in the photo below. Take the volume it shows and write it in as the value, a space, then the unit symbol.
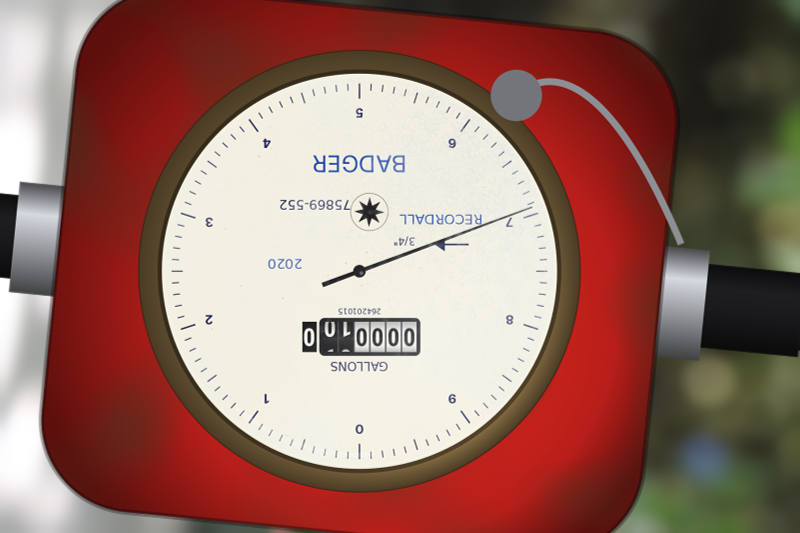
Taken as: 96.9 gal
